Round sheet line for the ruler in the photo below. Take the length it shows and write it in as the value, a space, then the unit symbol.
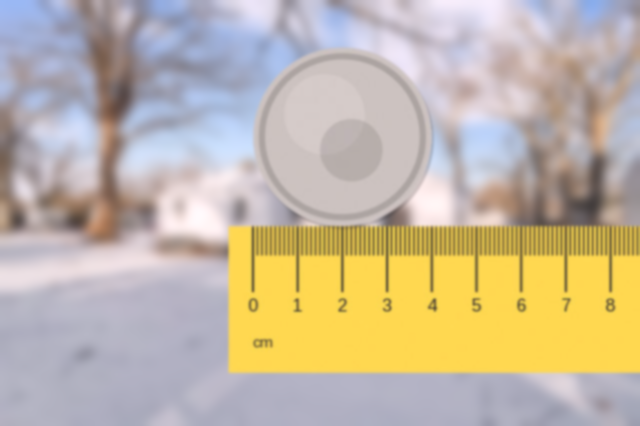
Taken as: 4 cm
